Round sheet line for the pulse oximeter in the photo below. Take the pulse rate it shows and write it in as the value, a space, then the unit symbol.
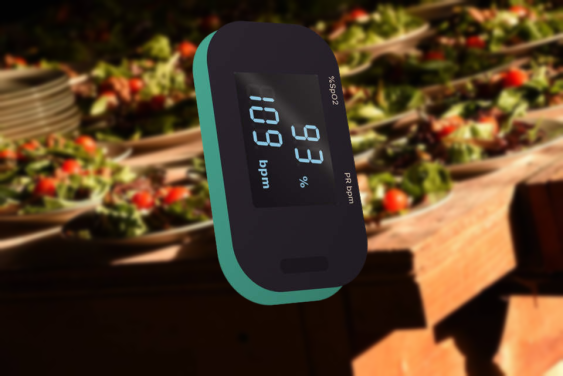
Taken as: 109 bpm
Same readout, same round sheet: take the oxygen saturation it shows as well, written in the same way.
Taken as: 93 %
